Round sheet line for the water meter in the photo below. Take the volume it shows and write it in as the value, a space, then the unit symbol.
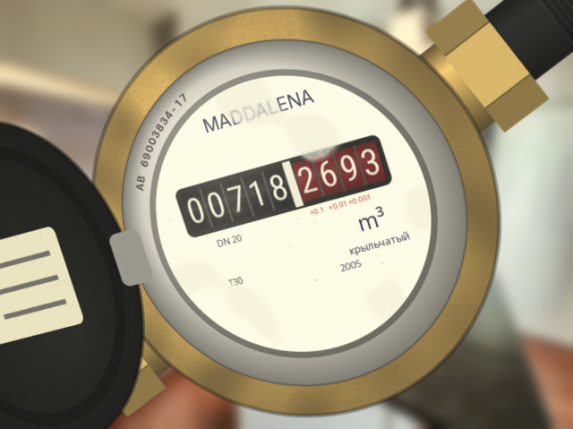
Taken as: 718.2693 m³
